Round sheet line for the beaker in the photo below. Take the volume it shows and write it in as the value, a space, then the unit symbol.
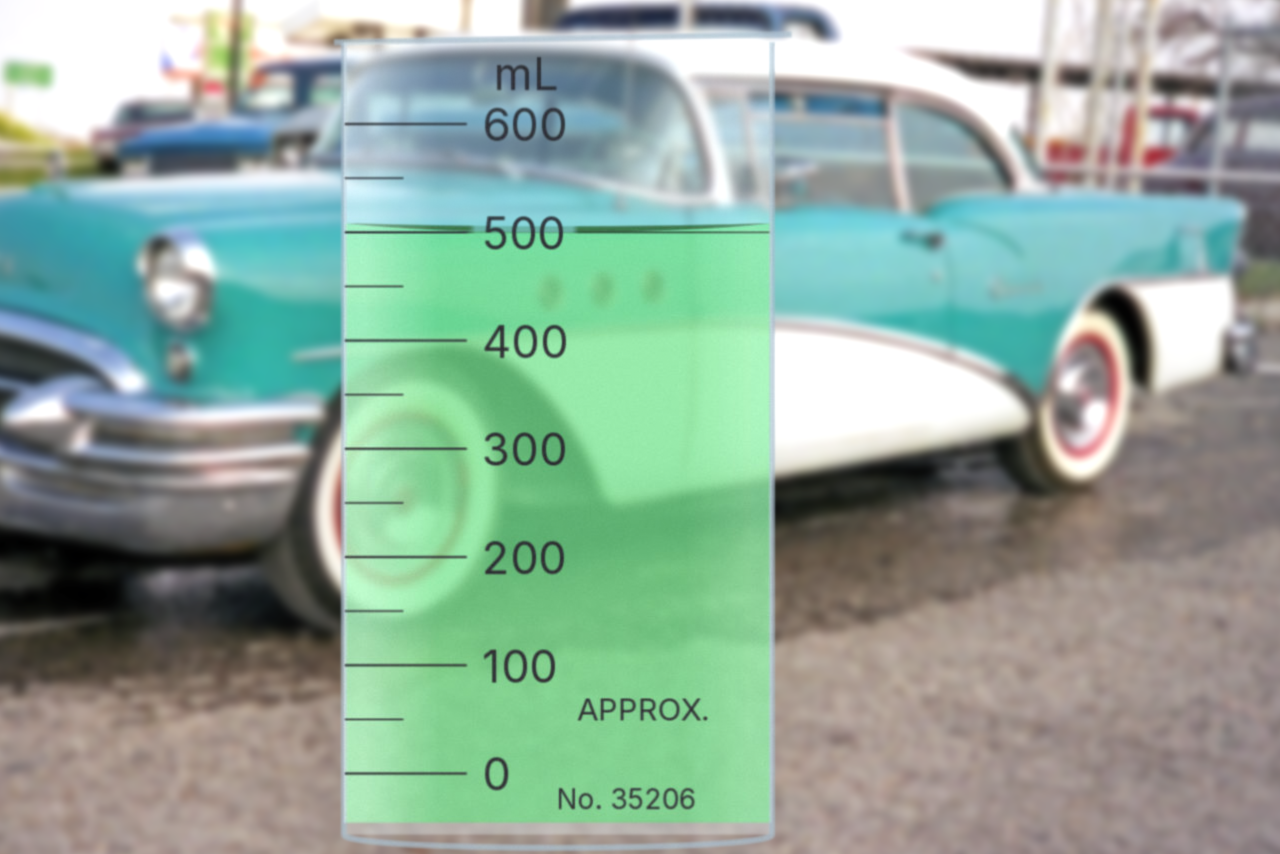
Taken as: 500 mL
